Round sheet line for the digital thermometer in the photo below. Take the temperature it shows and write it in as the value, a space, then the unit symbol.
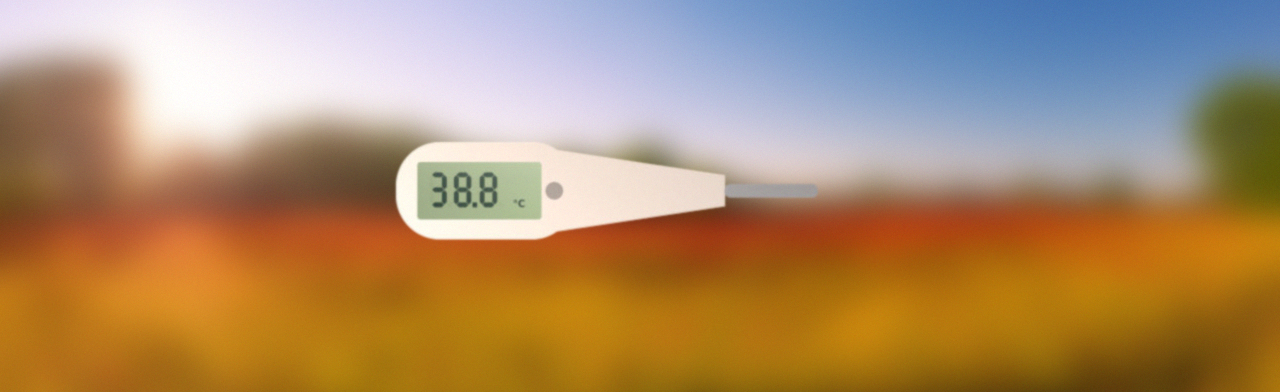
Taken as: 38.8 °C
